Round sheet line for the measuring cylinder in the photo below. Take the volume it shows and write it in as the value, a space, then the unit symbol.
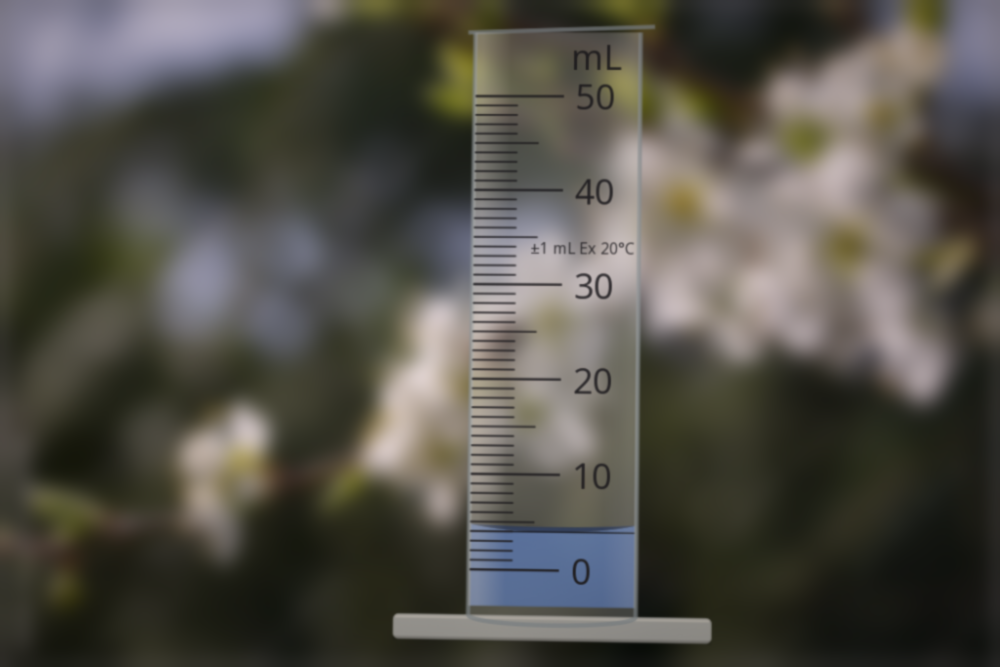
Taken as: 4 mL
